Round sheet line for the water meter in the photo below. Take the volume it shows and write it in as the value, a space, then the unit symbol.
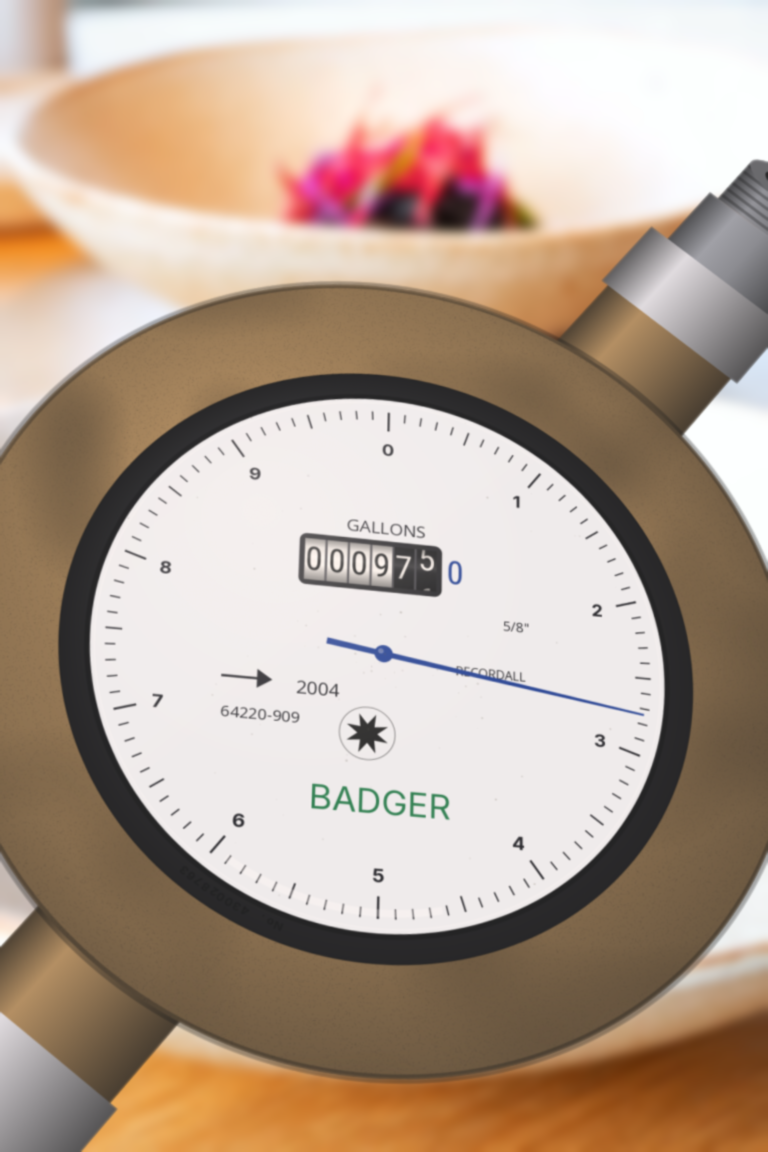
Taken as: 9752.7 gal
